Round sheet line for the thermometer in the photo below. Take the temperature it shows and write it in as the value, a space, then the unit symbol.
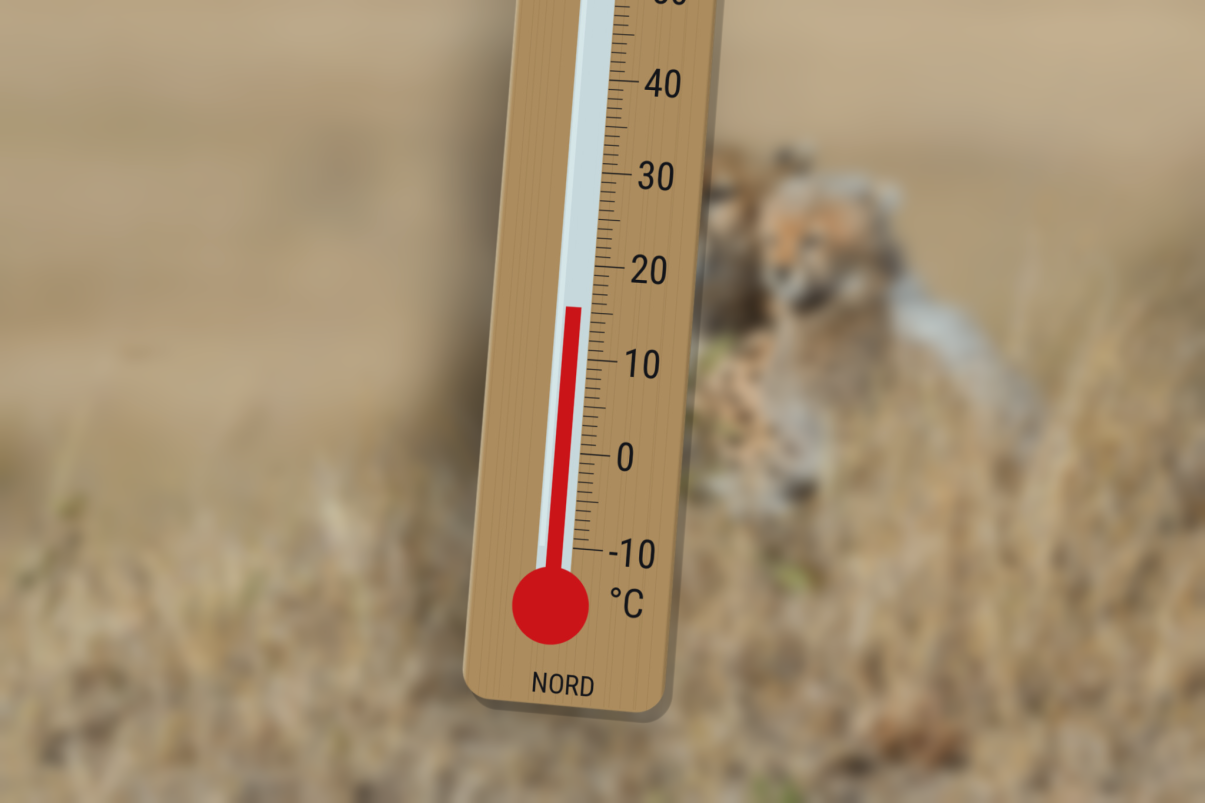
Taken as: 15.5 °C
